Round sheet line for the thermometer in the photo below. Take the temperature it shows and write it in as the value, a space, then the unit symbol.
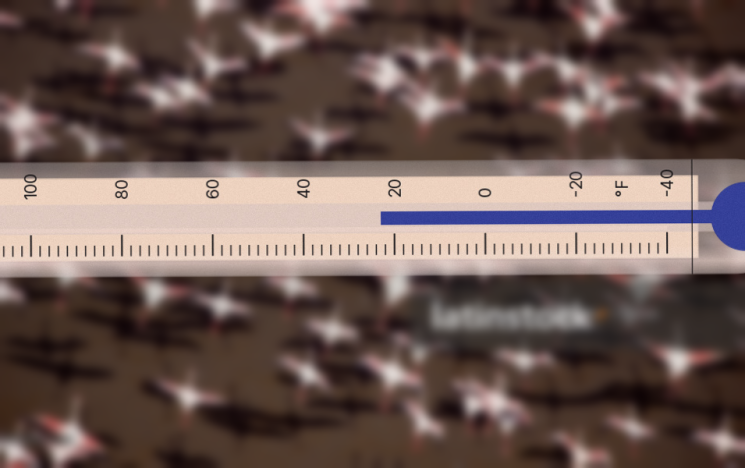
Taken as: 23 °F
